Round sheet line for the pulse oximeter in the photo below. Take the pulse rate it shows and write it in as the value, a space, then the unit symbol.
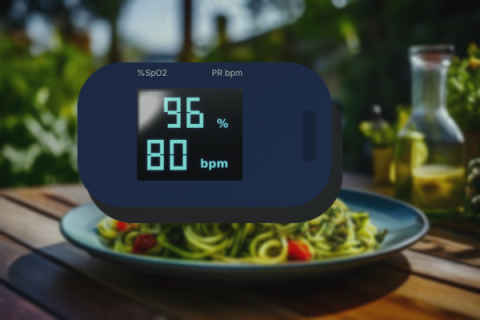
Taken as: 80 bpm
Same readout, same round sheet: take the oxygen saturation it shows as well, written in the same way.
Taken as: 96 %
